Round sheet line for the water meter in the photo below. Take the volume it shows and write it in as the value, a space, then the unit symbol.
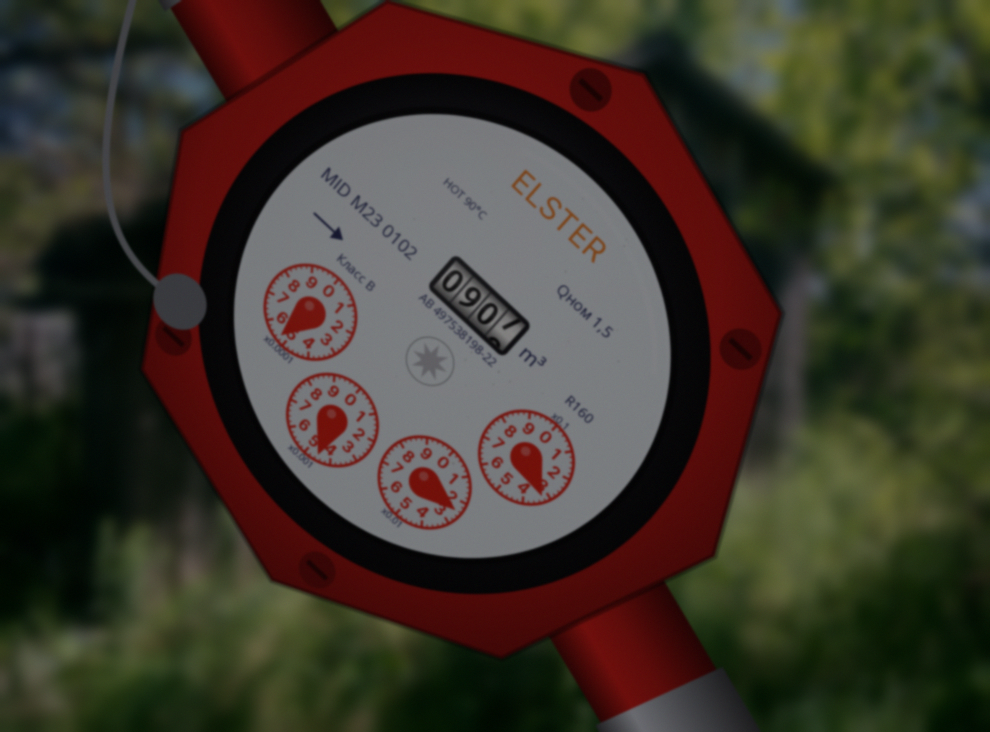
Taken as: 907.3245 m³
